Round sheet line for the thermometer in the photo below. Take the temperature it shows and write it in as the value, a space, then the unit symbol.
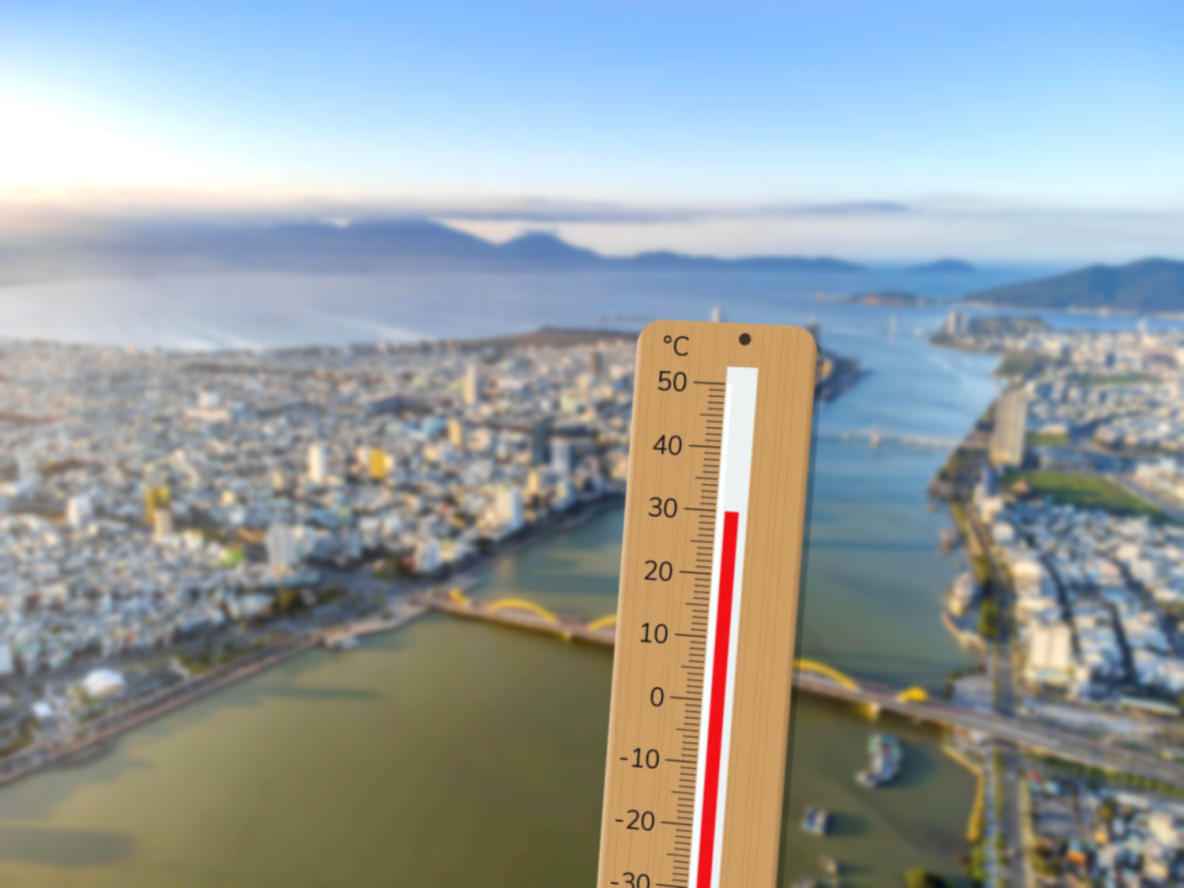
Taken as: 30 °C
